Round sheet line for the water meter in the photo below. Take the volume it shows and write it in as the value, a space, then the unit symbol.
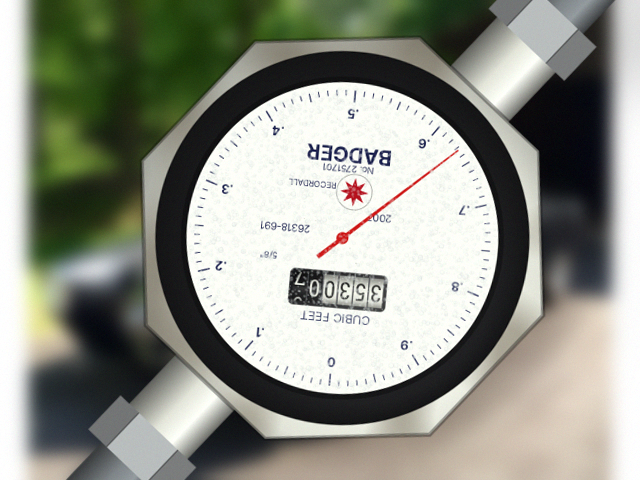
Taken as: 353006.63 ft³
